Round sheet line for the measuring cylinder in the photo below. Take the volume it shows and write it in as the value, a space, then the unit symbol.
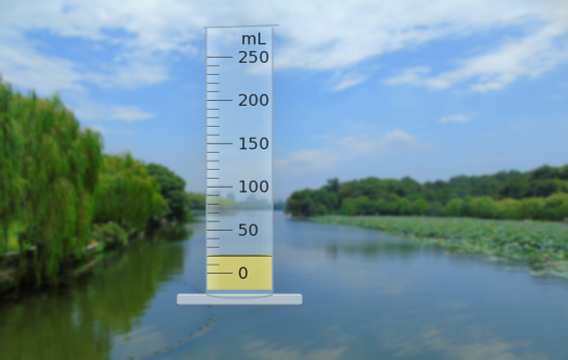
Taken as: 20 mL
